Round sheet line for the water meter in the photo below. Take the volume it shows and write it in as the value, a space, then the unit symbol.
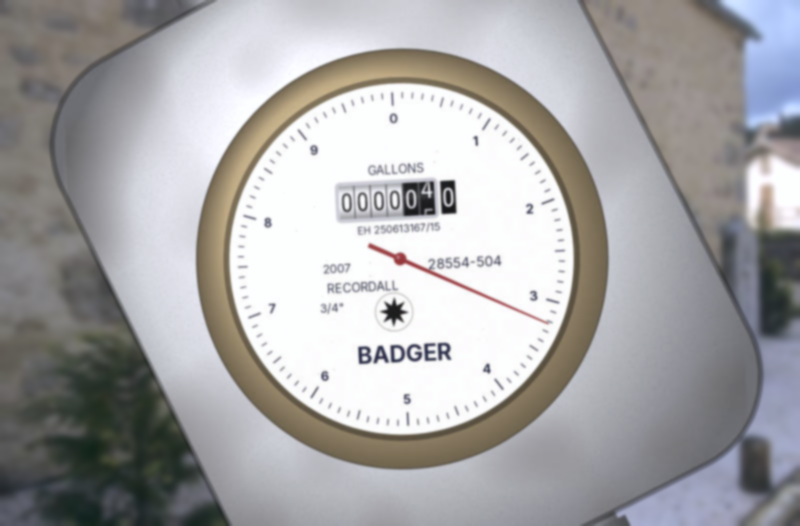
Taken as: 43.2 gal
